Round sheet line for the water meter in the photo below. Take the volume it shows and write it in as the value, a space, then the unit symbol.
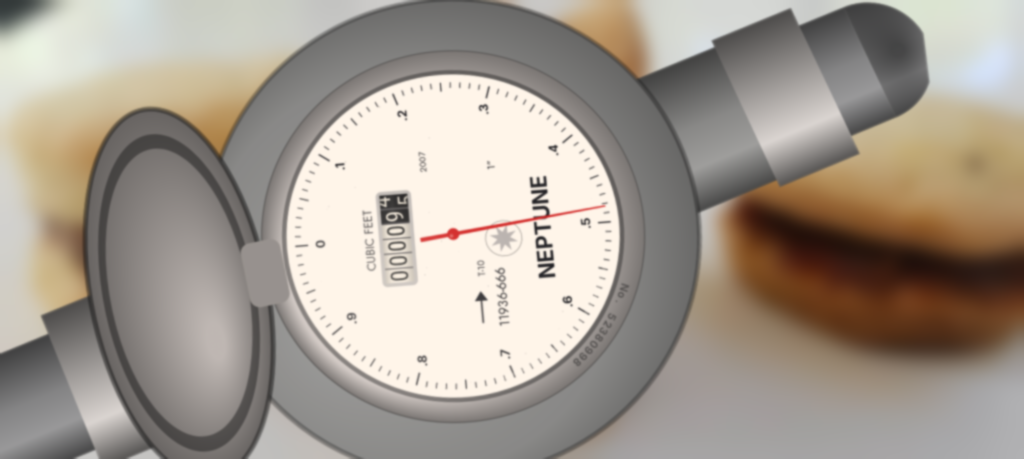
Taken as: 94.48 ft³
